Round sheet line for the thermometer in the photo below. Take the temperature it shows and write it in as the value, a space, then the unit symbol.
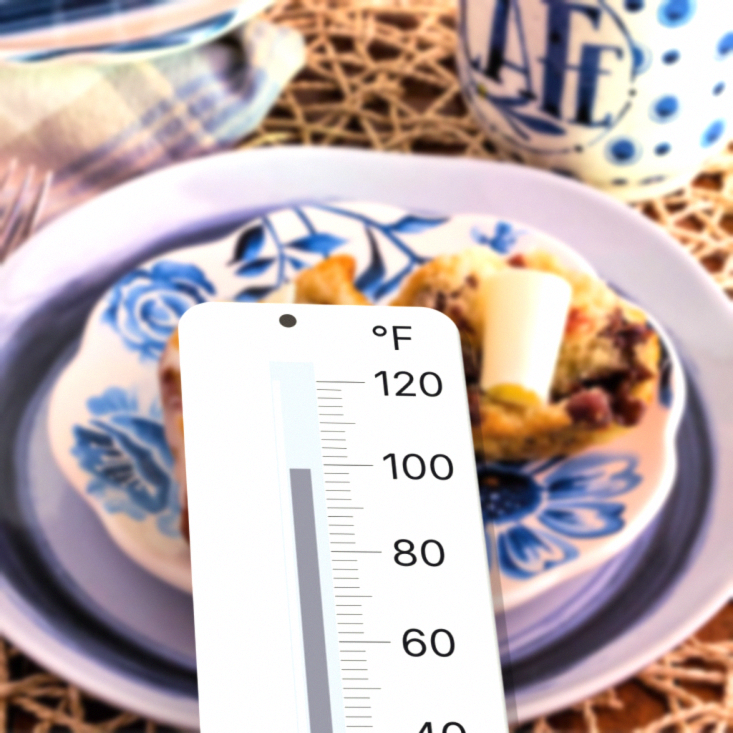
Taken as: 99 °F
